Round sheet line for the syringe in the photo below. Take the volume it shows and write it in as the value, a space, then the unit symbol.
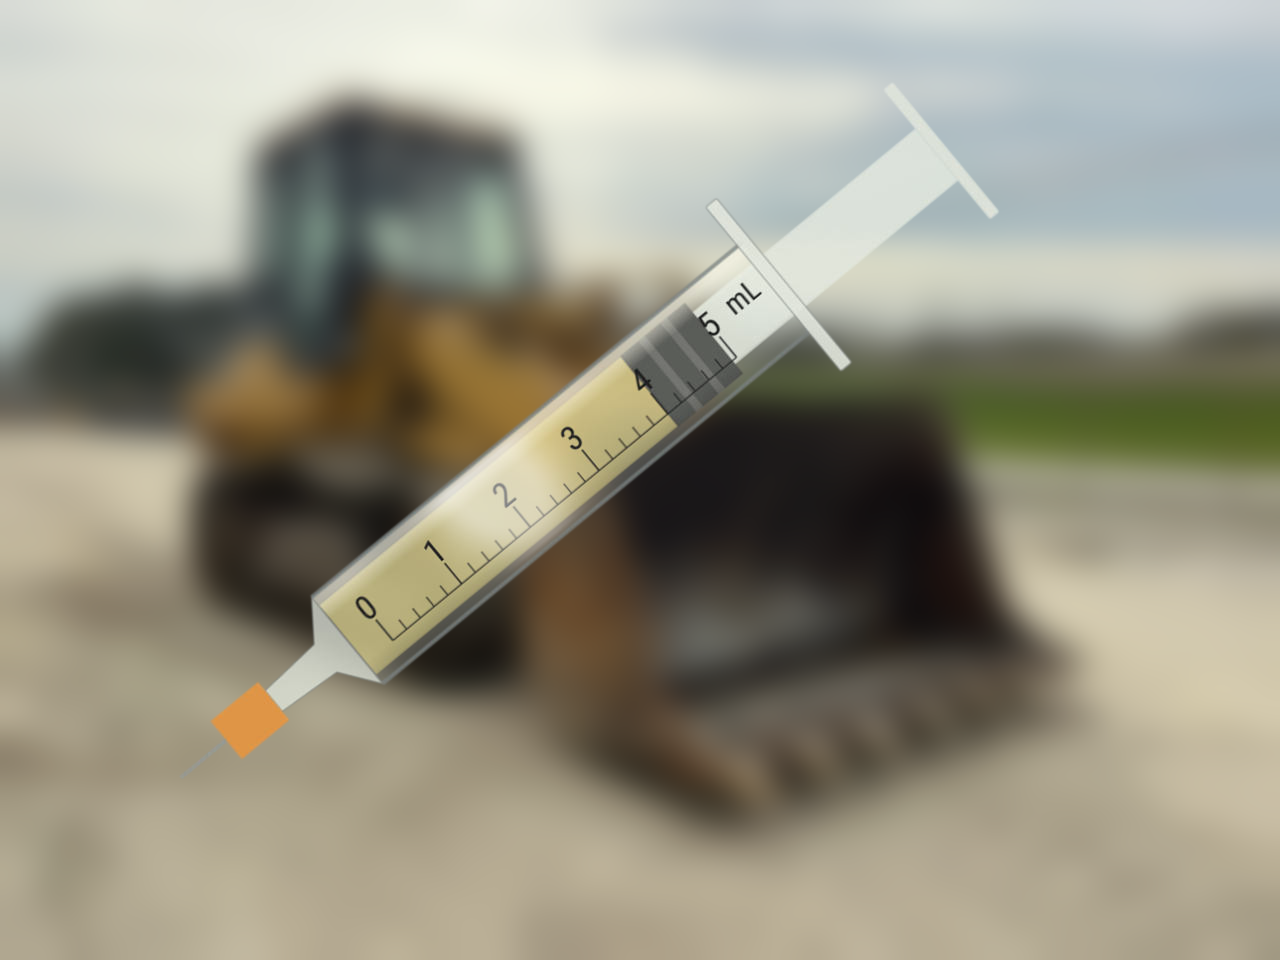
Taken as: 4 mL
